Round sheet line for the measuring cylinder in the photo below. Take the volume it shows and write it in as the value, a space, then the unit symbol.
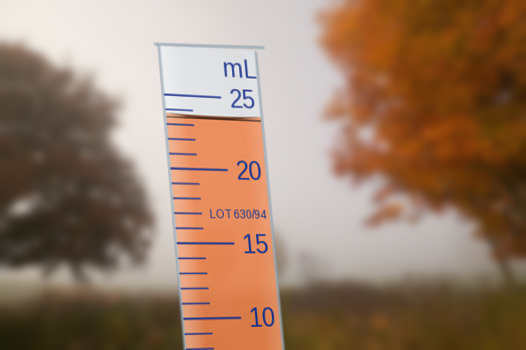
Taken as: 23.5 mL
